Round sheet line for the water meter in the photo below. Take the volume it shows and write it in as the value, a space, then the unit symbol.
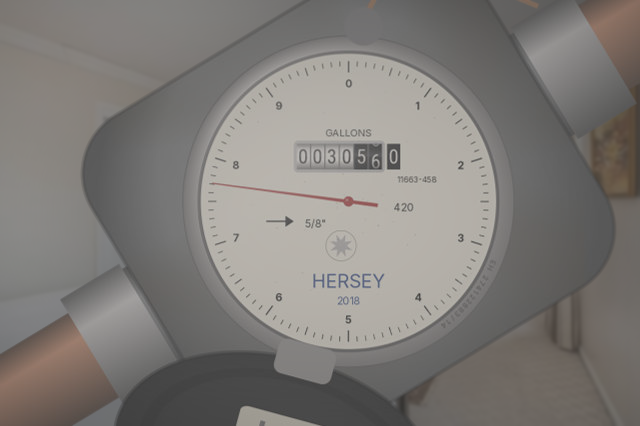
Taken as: 30557.7 gal
